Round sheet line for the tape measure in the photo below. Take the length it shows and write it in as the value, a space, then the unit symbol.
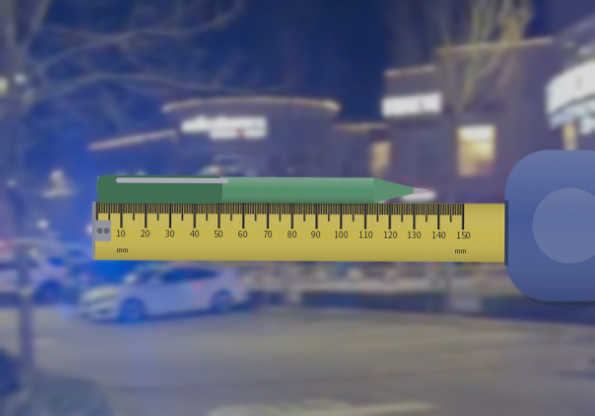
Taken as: 135 mm
